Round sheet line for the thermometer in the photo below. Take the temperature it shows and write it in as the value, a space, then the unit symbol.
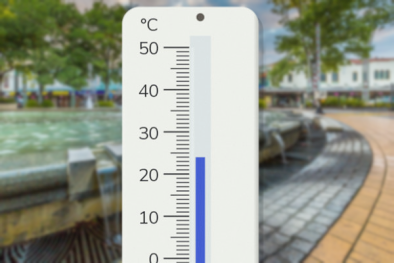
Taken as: 24 °C
